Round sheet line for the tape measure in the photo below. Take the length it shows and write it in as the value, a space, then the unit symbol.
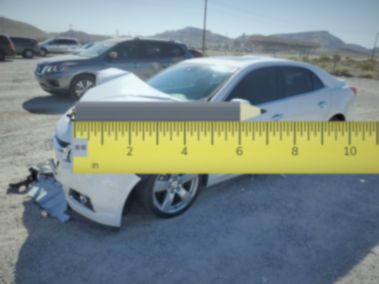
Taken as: 7 in
